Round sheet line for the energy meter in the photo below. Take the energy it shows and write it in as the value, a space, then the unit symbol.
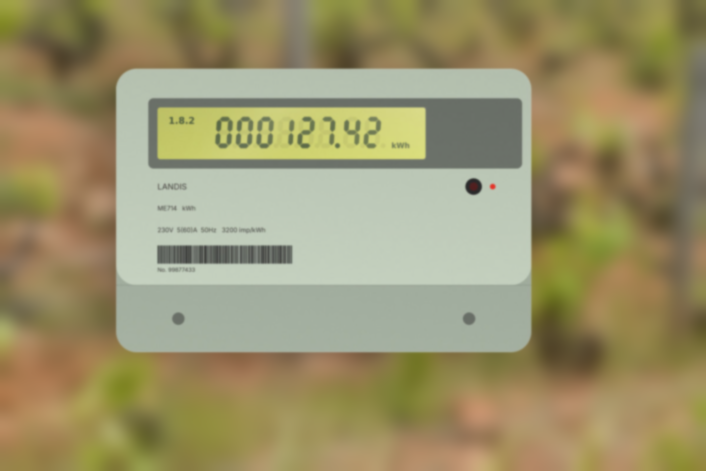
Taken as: 127.42 kWh
